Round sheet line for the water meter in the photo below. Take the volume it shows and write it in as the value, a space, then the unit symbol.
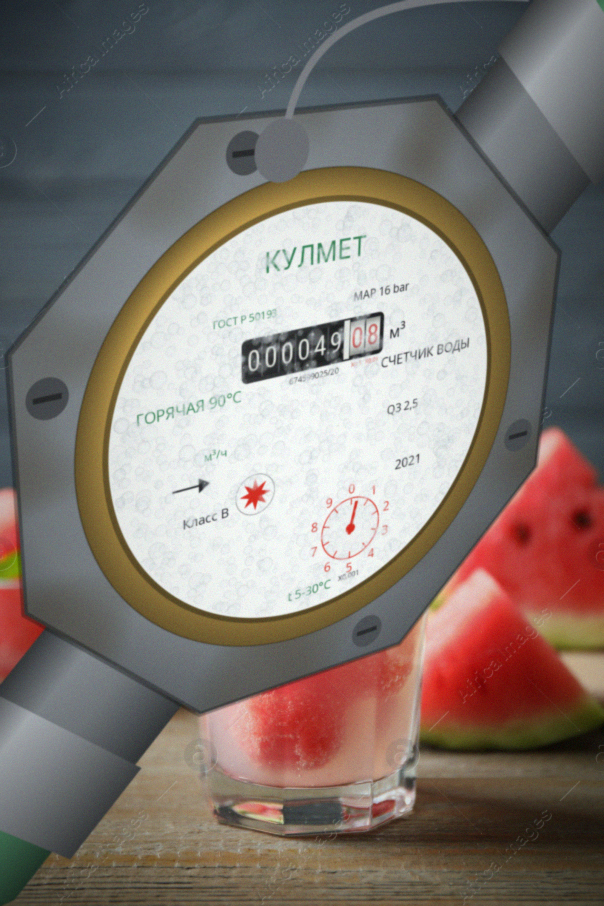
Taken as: 49.080 m³
